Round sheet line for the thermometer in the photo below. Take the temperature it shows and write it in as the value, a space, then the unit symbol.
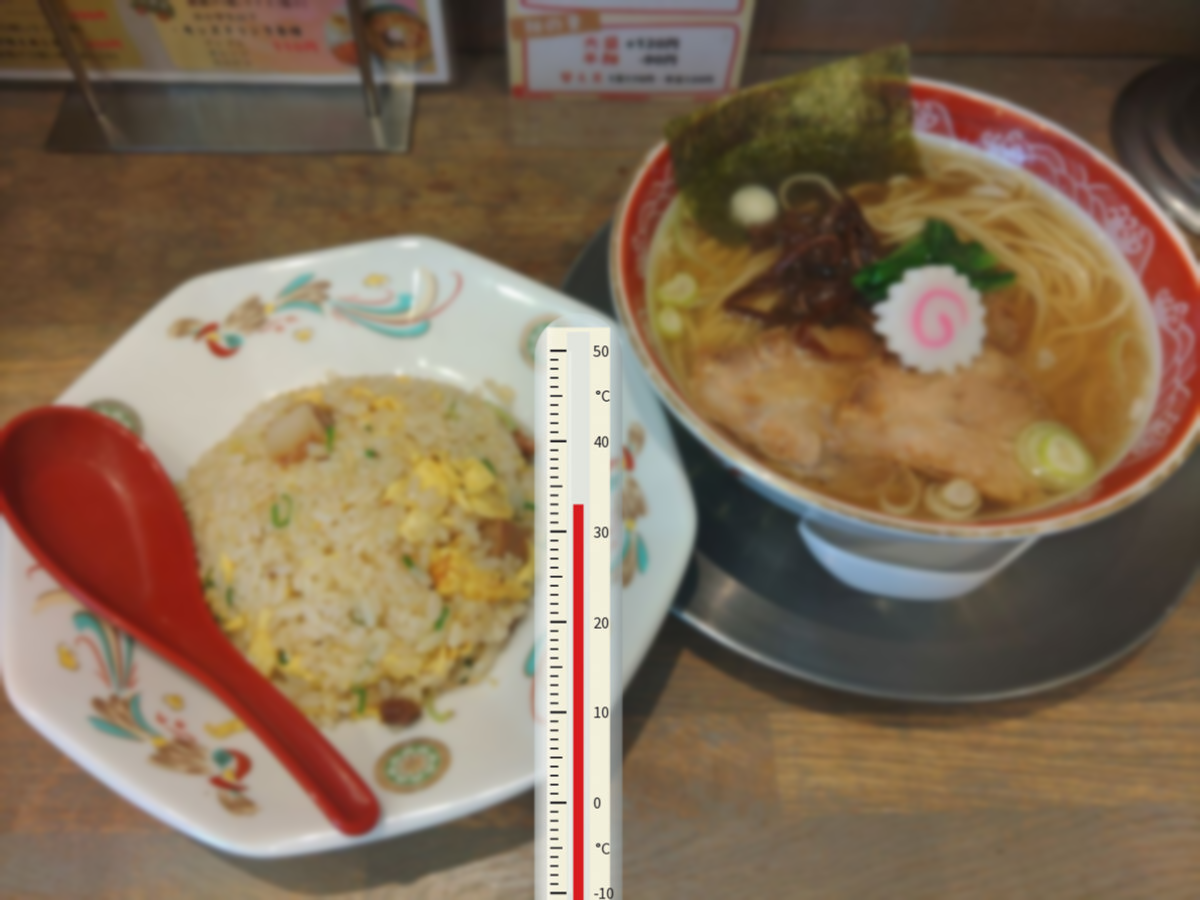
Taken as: 33 °C
